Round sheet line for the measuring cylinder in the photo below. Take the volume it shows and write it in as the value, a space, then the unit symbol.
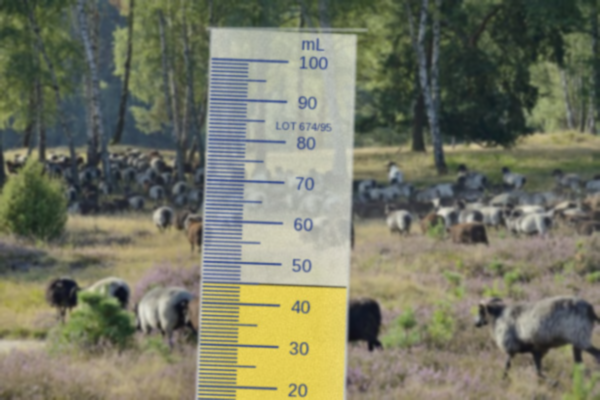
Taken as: 45 mL
